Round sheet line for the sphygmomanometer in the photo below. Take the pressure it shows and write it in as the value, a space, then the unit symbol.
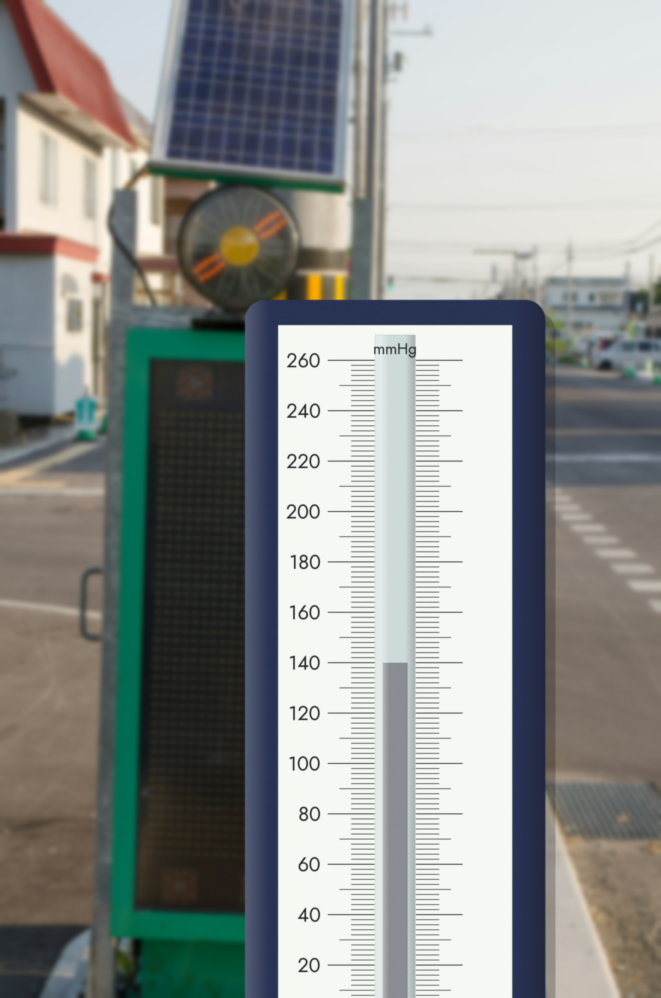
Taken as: 140 mmHg
